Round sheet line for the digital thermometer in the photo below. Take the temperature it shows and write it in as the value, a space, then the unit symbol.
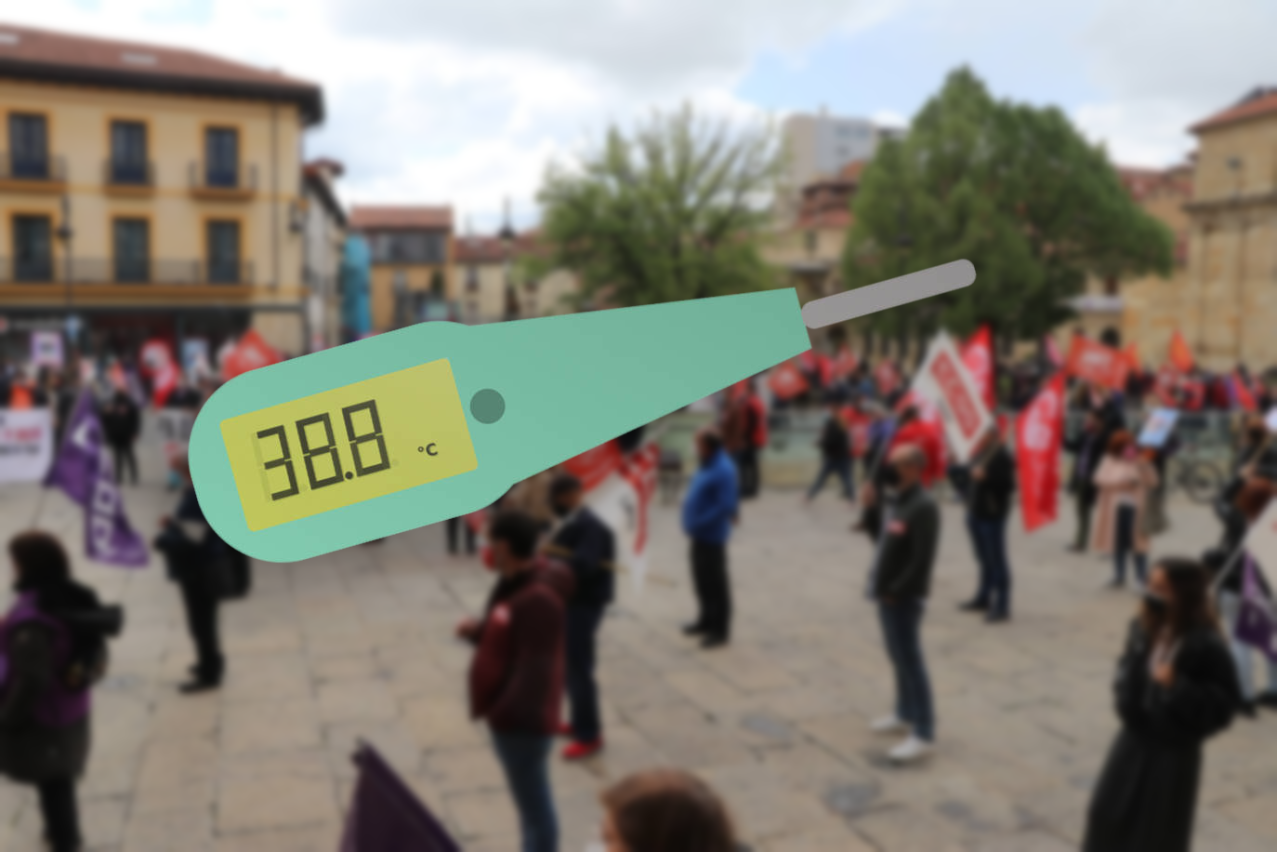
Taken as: 38.8 °C
